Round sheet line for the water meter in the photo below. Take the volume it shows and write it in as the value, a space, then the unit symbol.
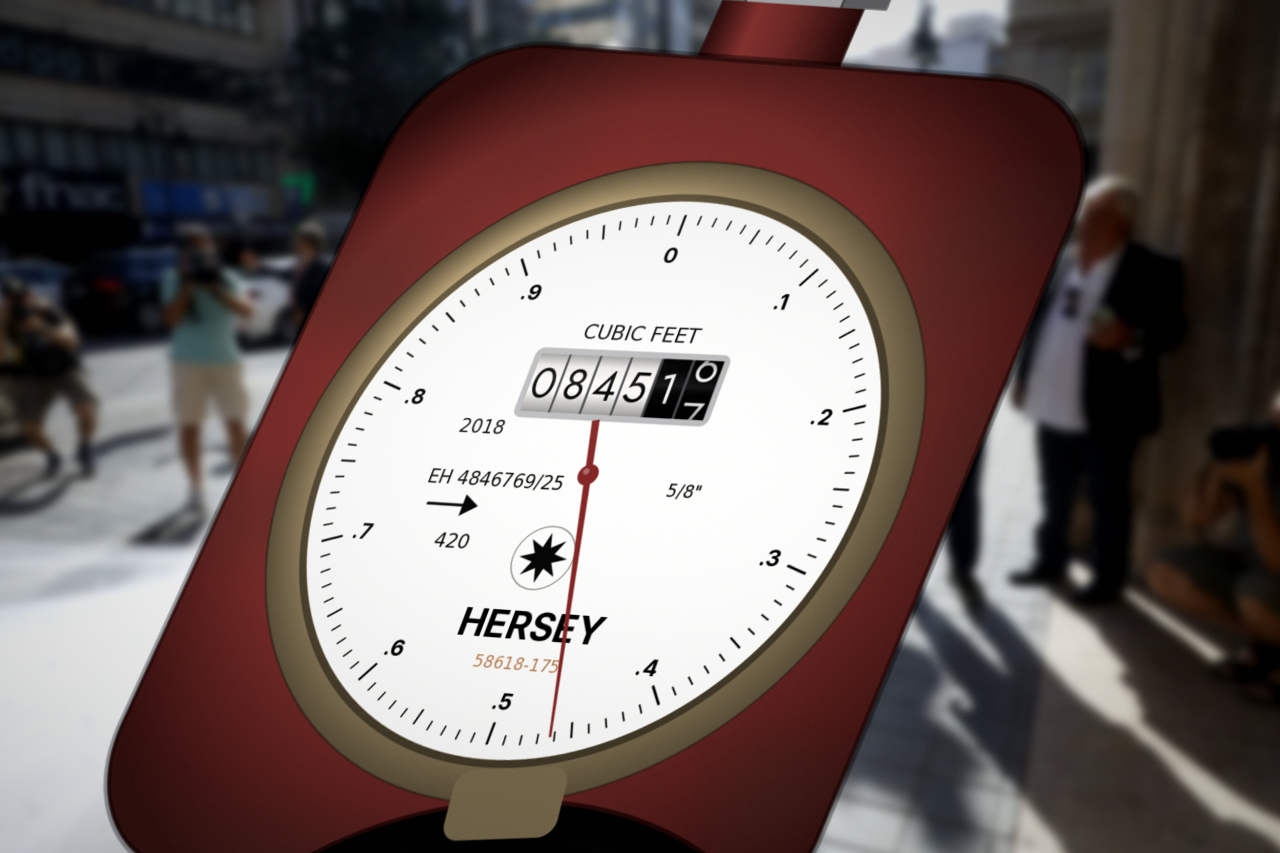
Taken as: 84516.46 ft³
